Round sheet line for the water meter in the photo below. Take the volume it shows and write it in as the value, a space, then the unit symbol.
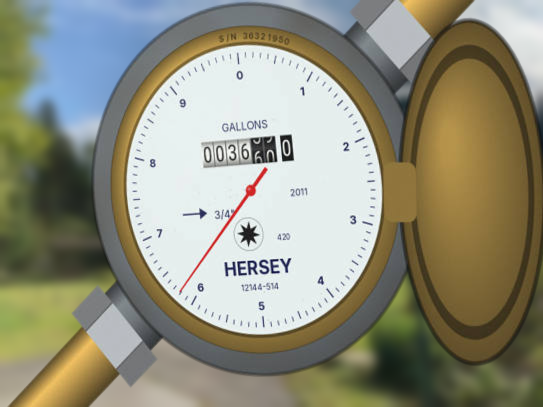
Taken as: 36596.2 gal
